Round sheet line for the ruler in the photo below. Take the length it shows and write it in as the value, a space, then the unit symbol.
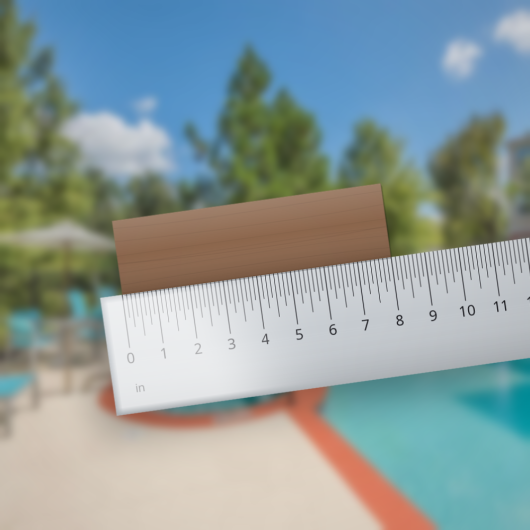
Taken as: 8 in
